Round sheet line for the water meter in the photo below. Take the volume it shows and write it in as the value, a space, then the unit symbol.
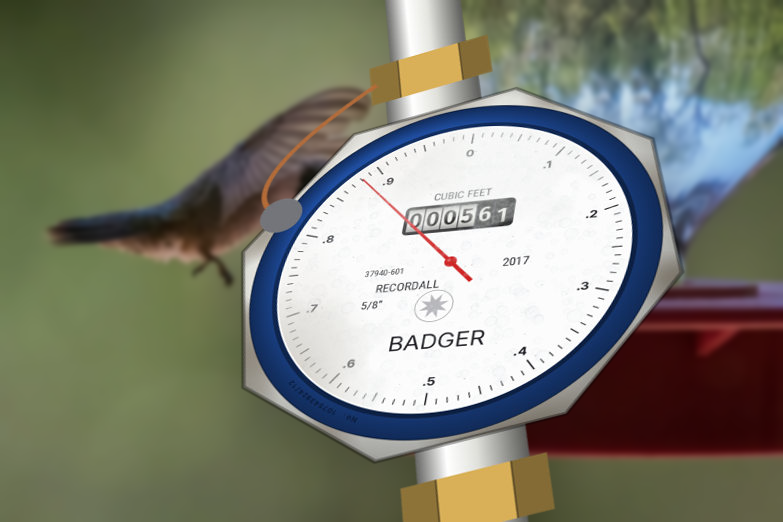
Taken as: 560.88 ft³
